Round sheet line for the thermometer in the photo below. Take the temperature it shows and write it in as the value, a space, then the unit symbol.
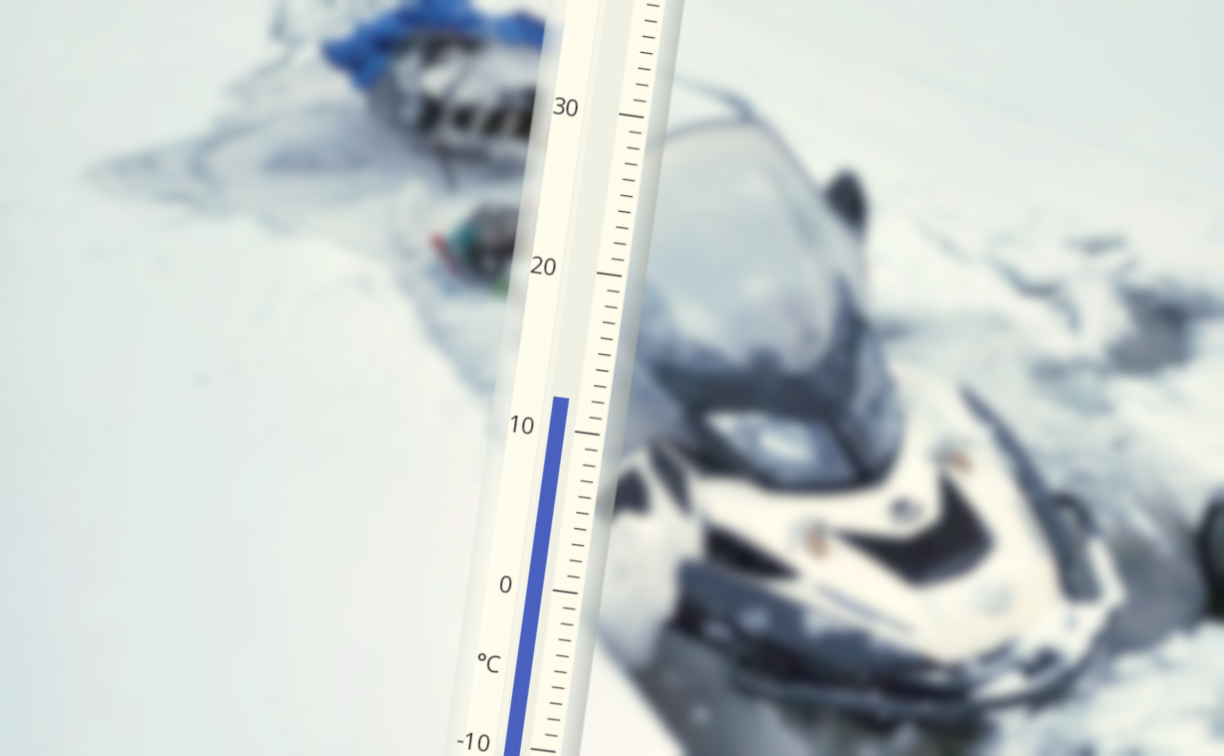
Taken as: 12 °C
